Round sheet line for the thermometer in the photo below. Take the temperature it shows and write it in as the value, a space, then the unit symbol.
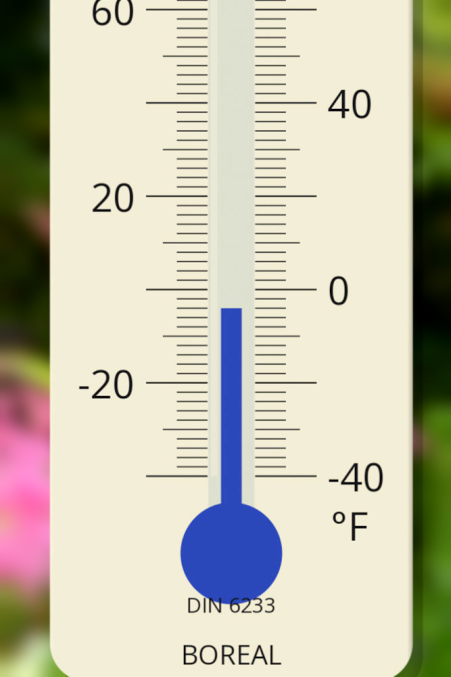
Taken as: -4 °F
